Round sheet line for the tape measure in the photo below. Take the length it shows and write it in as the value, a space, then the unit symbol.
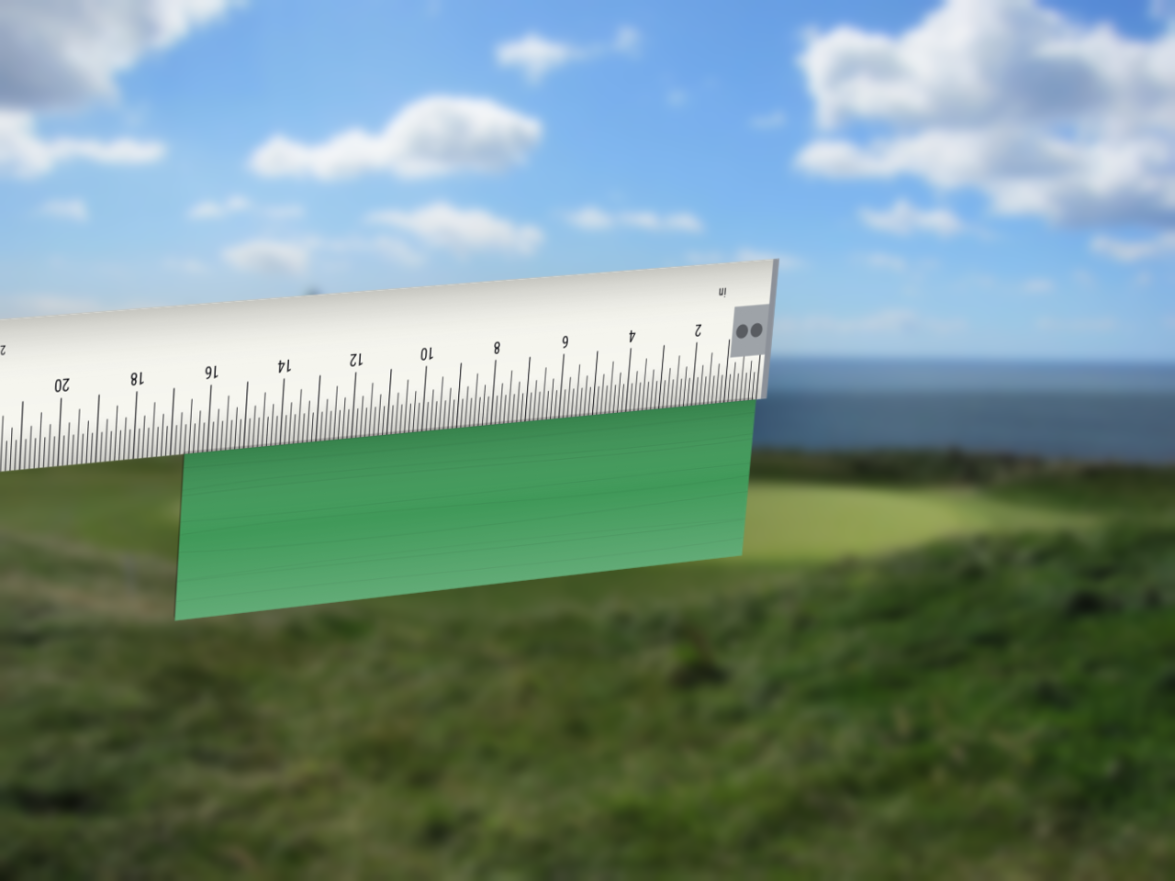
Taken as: 16.625 in
